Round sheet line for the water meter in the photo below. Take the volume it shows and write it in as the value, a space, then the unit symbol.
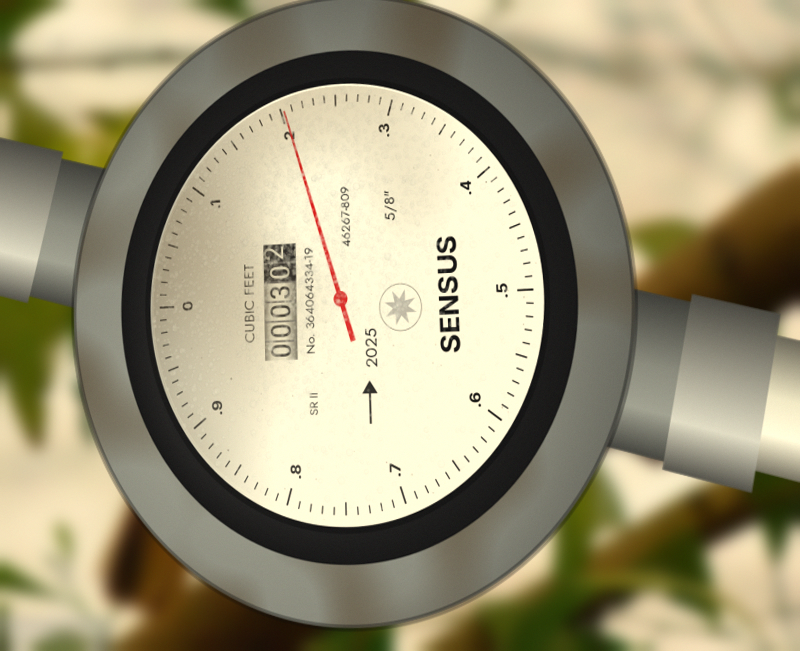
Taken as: 302.20 ft³
